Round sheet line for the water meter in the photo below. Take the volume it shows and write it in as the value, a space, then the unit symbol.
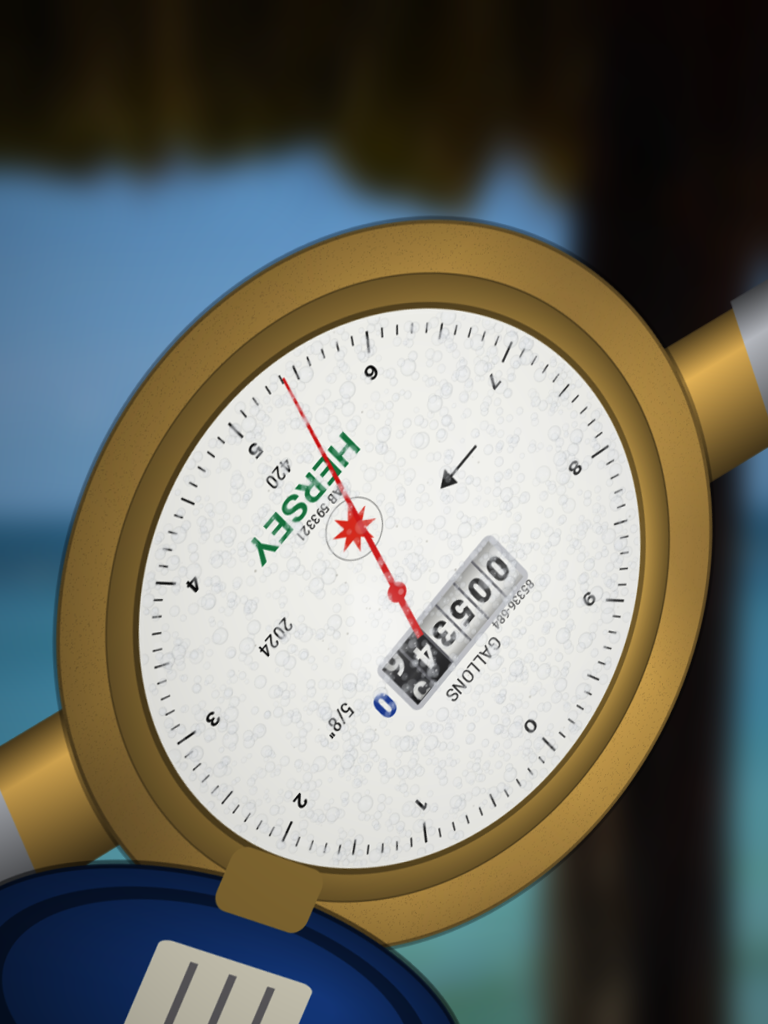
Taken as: 53455.4 gal
